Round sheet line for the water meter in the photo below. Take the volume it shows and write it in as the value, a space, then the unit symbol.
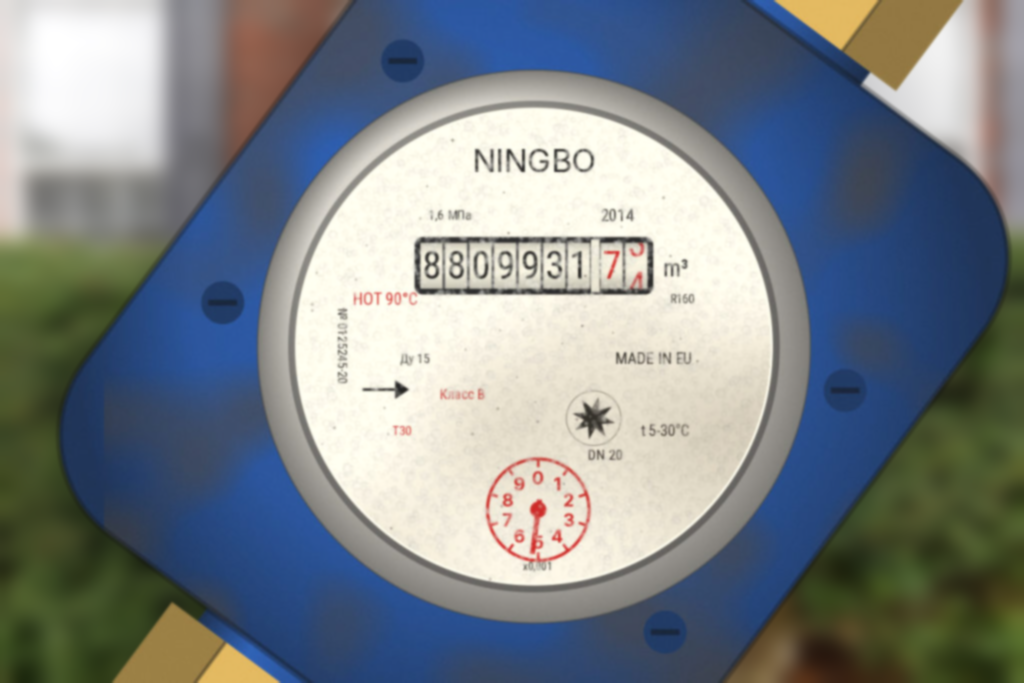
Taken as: 8809931.735 m³
